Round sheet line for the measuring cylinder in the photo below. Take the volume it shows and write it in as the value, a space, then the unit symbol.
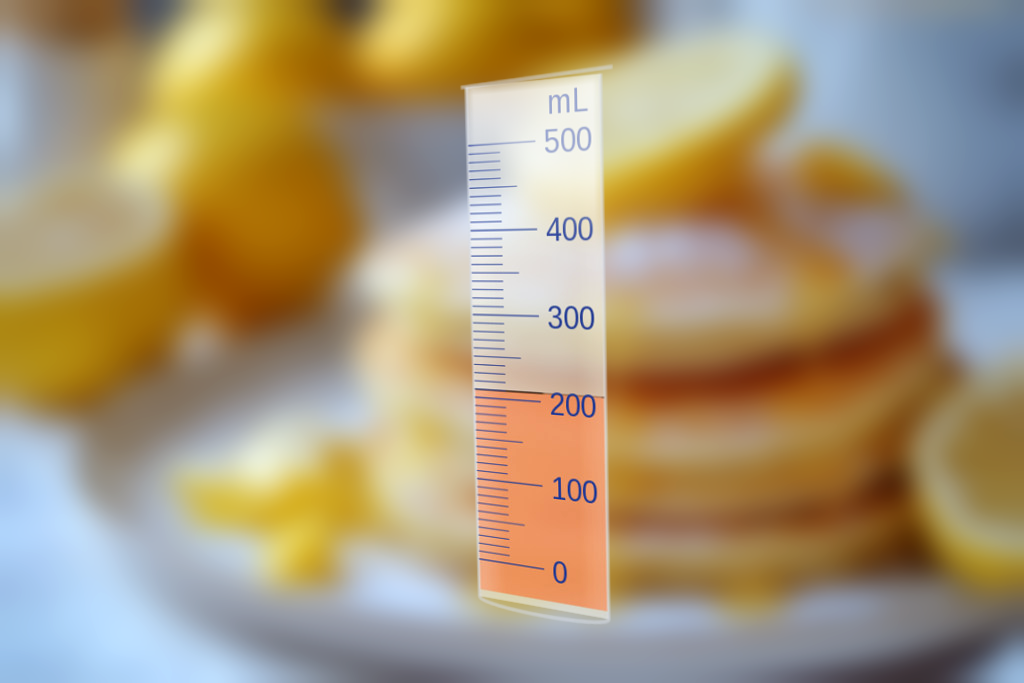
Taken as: 210 mL
